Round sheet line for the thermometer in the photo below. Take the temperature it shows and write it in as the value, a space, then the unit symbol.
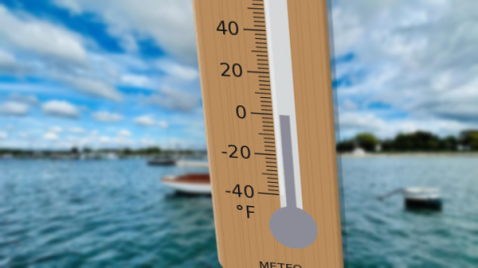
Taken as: 0 °F
